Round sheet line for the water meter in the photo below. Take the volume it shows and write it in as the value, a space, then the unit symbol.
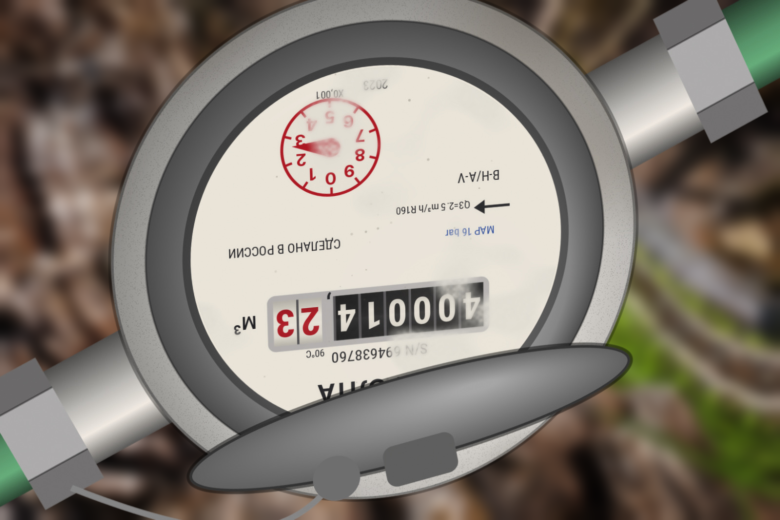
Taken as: 400014.232 m³
